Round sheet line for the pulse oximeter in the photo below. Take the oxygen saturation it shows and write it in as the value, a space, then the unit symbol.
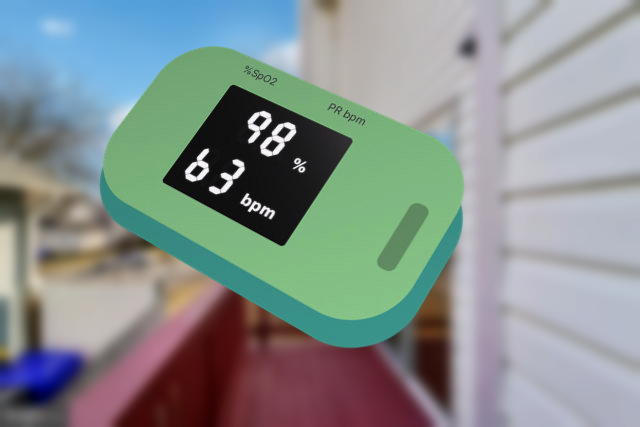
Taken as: 98 %
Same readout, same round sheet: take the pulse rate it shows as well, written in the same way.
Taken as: 63 bpm
